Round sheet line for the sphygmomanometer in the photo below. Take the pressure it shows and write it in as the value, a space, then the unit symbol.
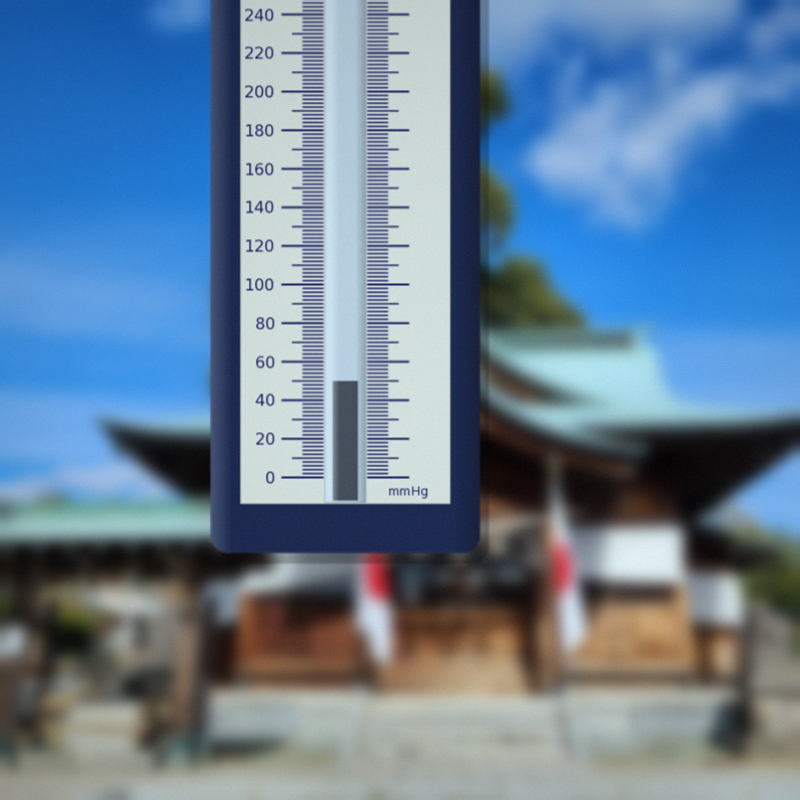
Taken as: 50 mmHg
